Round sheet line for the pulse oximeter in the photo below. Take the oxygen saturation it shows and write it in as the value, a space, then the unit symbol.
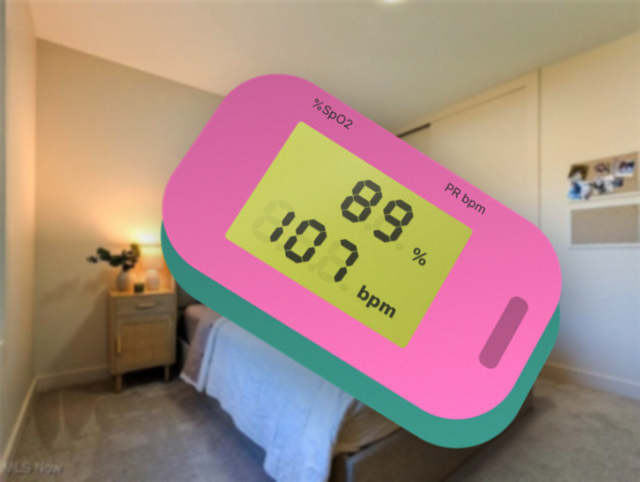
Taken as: 89 %
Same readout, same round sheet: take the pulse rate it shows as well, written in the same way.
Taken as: 107 bpm
